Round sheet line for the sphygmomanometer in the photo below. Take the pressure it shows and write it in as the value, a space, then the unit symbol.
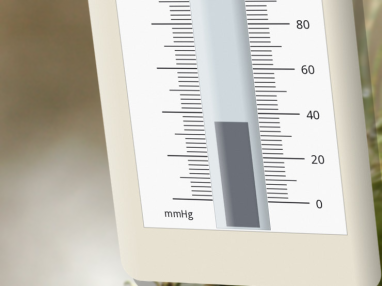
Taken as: 36 mmHg
